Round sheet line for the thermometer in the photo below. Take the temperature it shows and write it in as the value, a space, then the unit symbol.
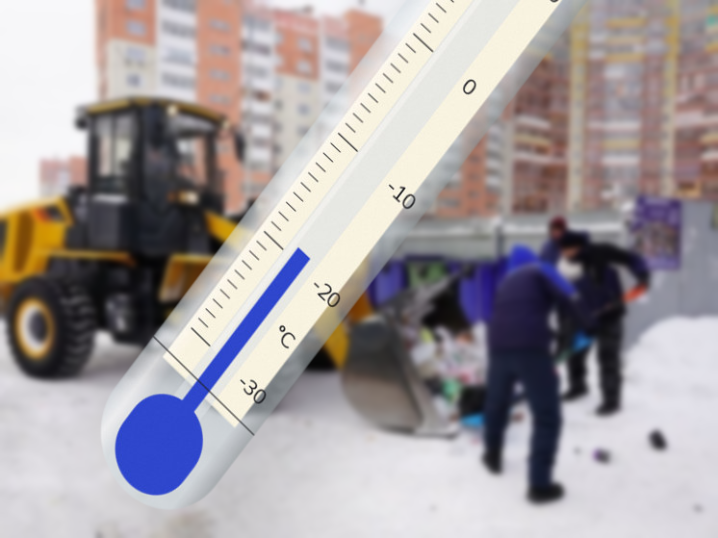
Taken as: -19 °C
